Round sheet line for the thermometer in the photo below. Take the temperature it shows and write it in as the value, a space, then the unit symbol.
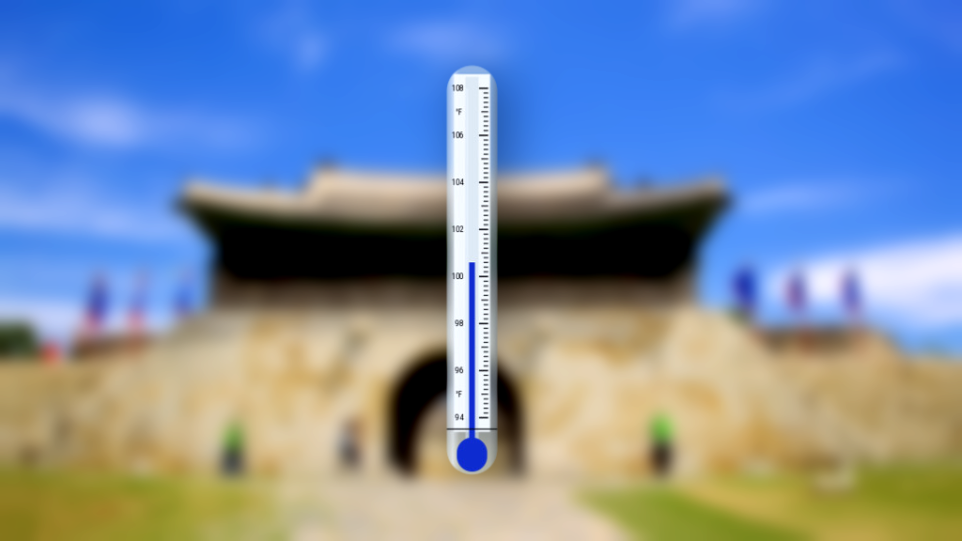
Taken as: 100.6 °F
